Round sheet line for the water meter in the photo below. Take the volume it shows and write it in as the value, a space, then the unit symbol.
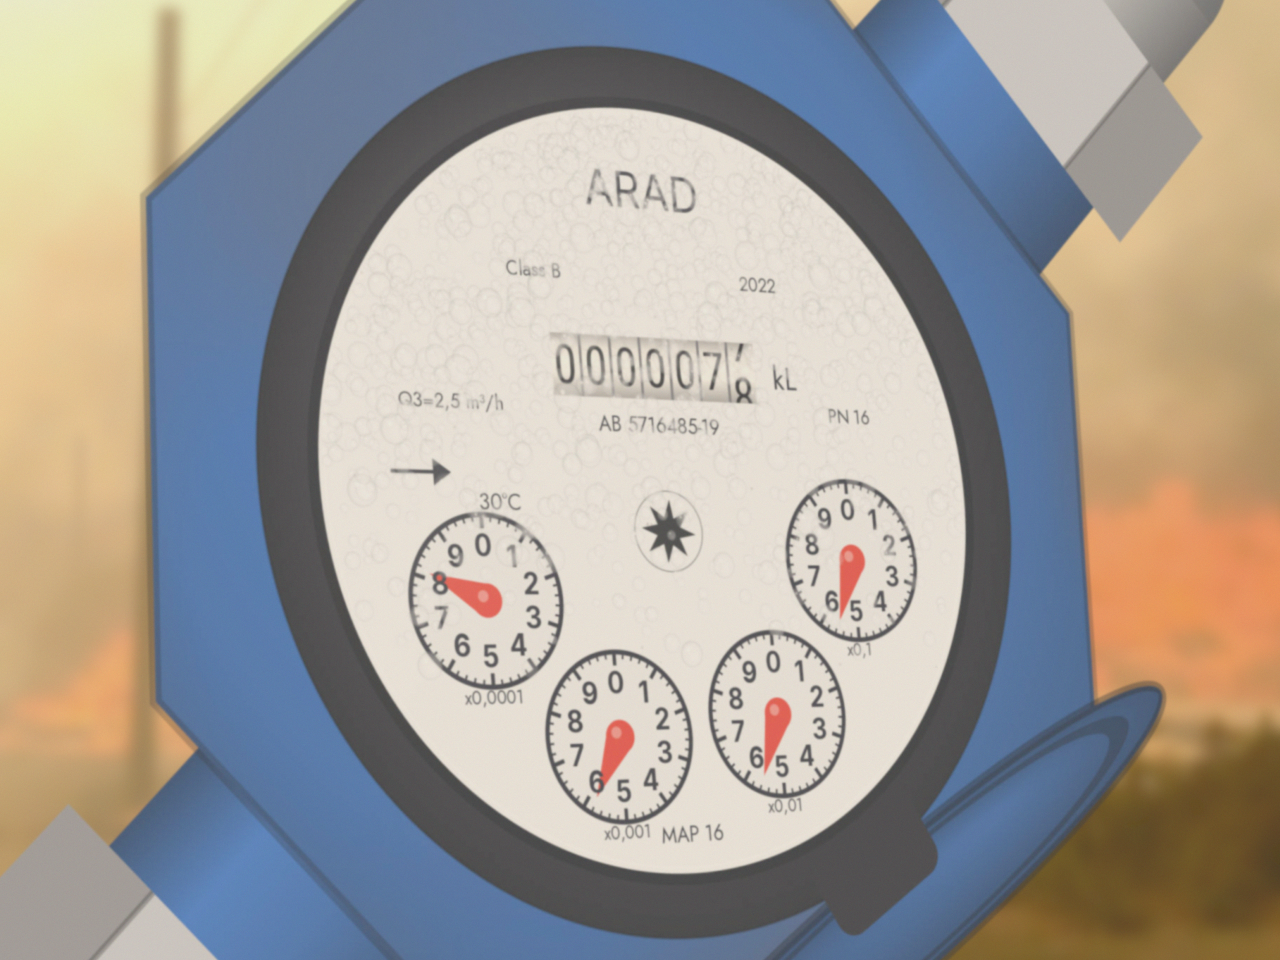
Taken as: 77.5558 kL
